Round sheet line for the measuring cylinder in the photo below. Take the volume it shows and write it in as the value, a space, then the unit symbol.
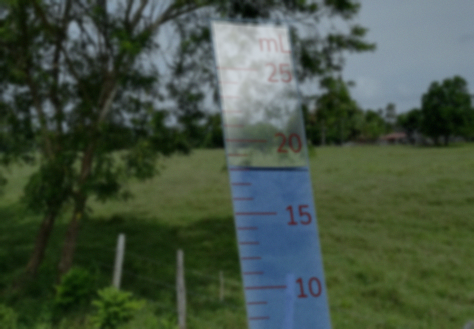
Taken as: 18 mL
